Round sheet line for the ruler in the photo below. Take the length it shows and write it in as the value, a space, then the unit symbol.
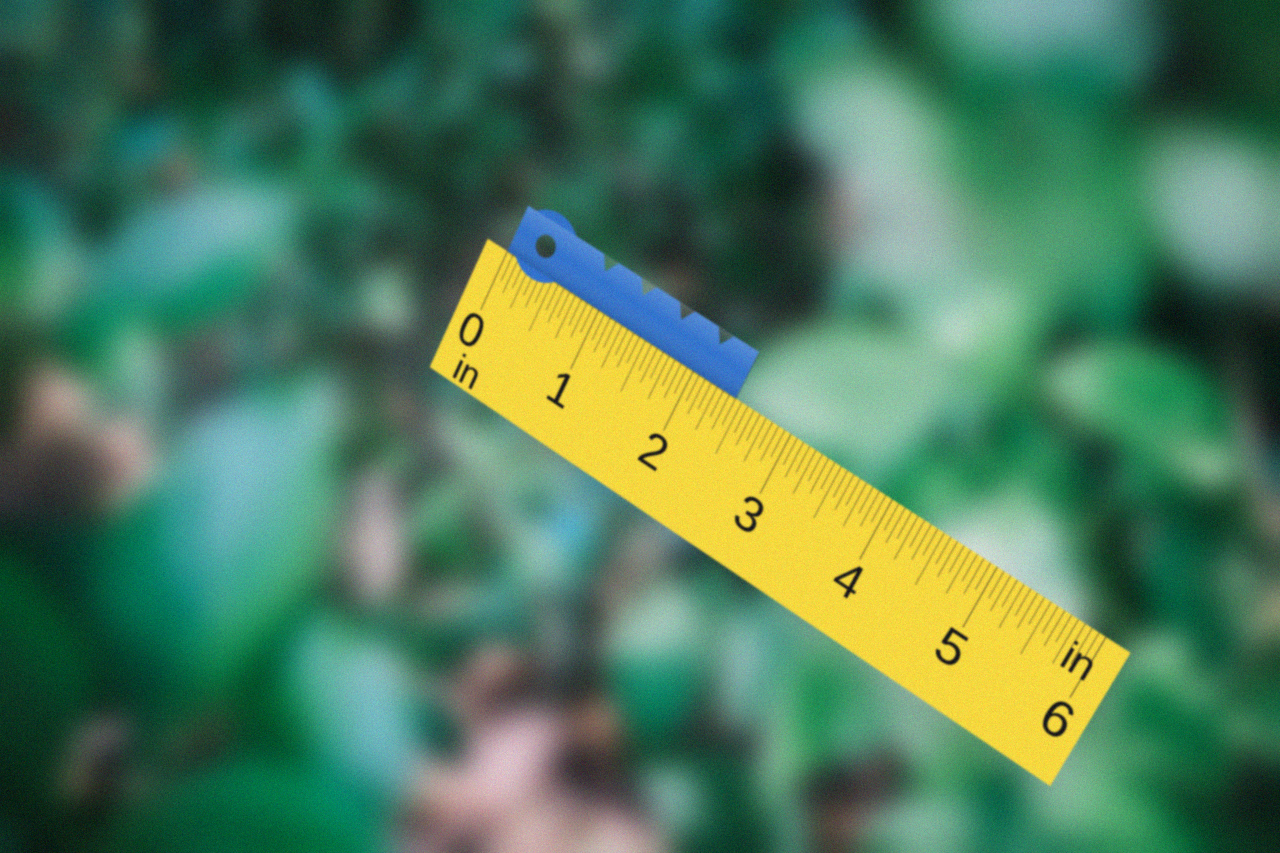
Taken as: 2.4375 in
